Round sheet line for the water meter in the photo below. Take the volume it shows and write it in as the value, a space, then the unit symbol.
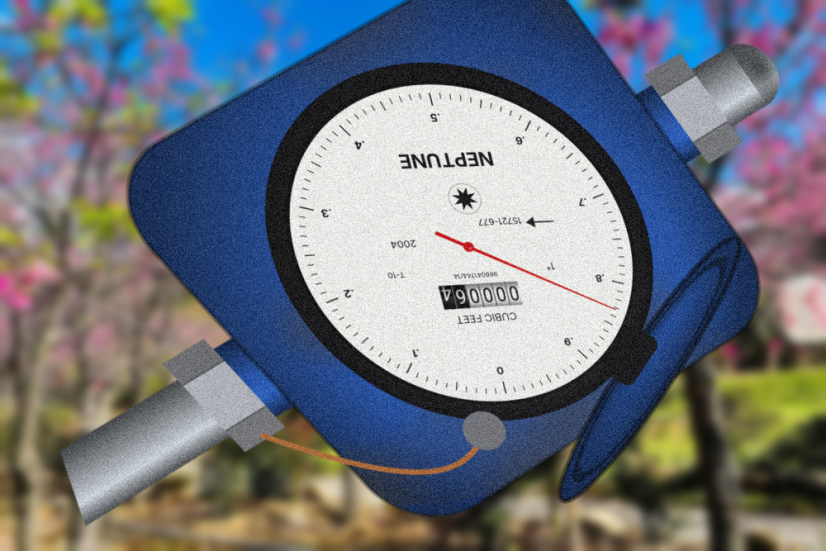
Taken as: 63.83 ft³
